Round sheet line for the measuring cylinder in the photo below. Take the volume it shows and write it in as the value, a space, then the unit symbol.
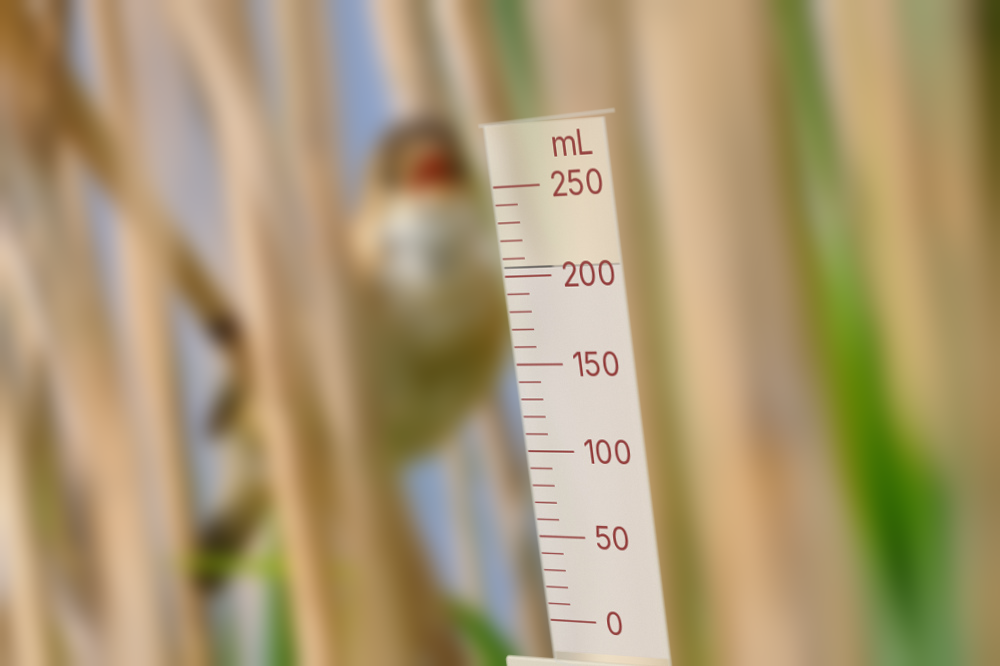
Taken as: 205 mL
